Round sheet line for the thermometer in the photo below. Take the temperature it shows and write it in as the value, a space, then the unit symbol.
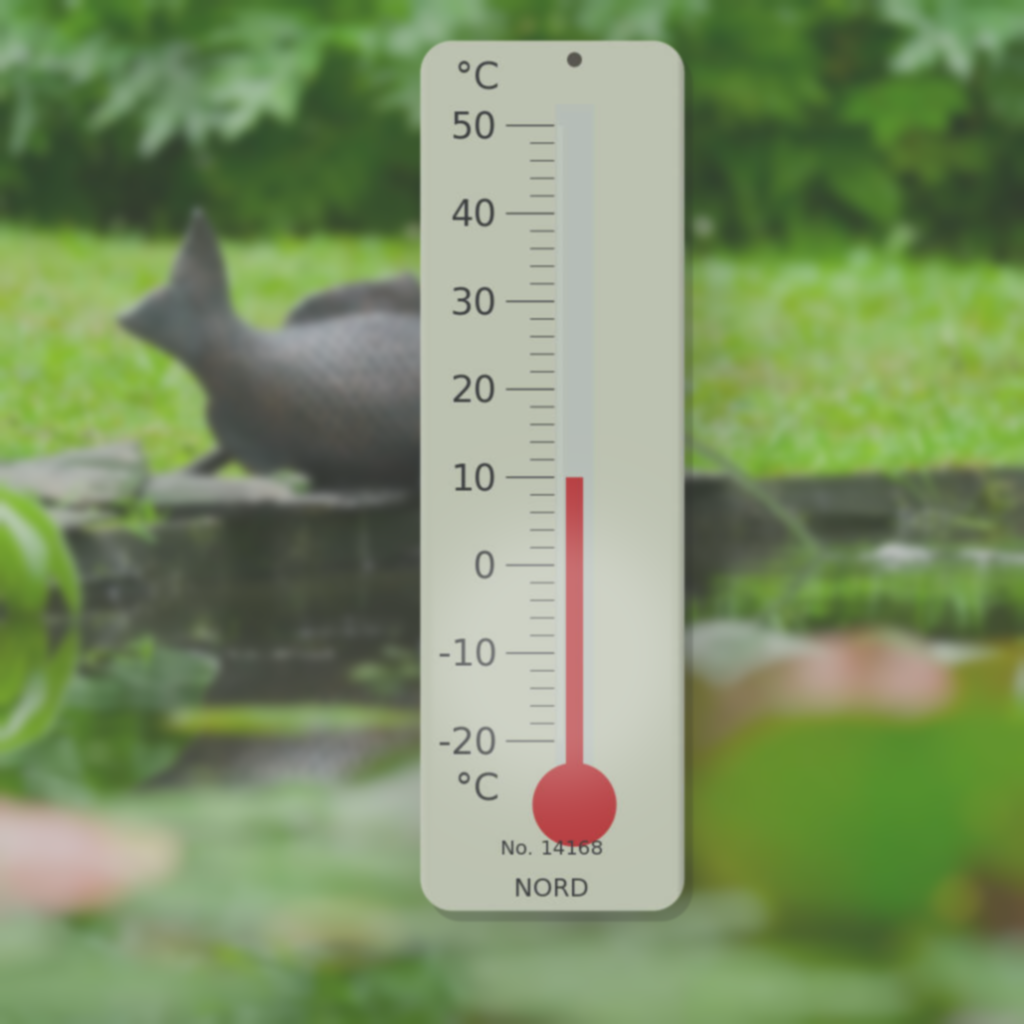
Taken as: 10 °C
